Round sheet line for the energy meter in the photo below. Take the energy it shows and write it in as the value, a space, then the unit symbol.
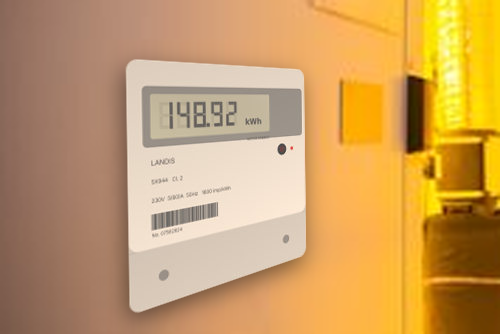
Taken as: 148.92 kWh
